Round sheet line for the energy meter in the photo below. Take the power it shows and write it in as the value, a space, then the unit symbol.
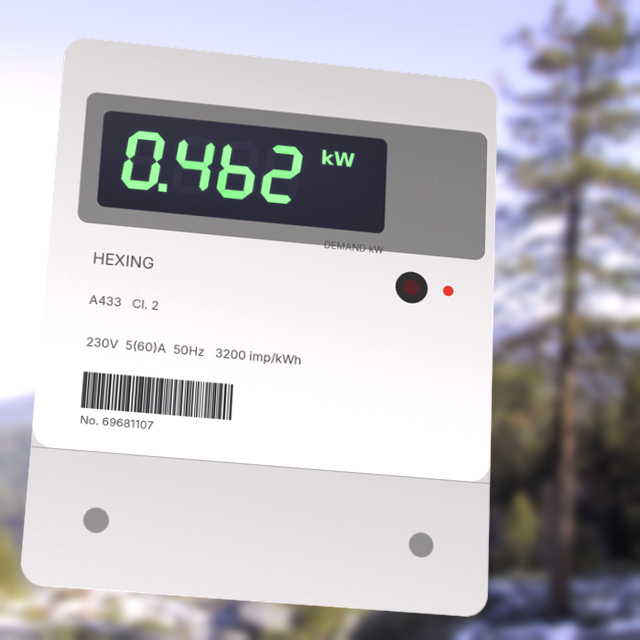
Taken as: 0.462 kW
